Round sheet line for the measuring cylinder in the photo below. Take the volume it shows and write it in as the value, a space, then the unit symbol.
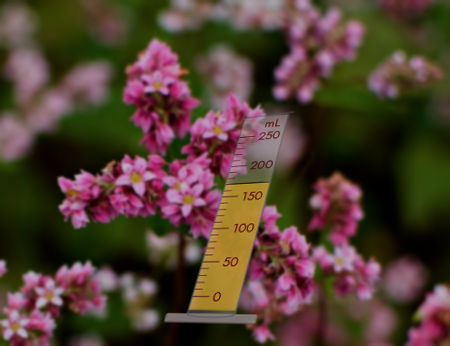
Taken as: 170 mL
